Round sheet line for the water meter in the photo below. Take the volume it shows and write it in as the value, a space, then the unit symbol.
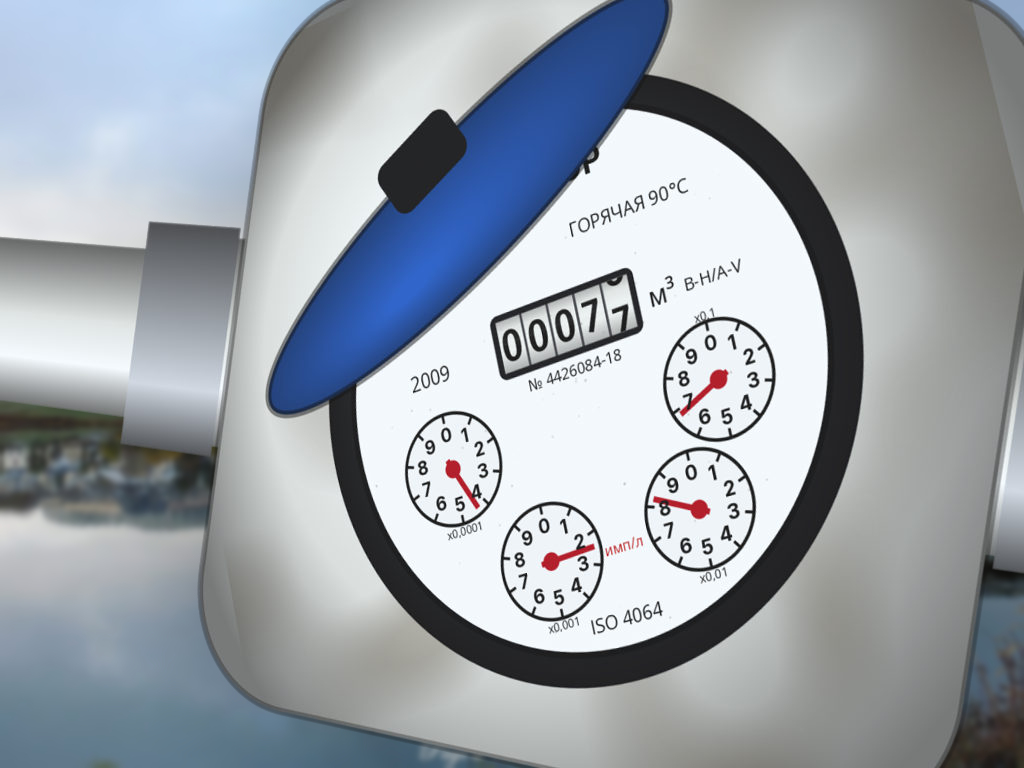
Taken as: 76.6824 m³
